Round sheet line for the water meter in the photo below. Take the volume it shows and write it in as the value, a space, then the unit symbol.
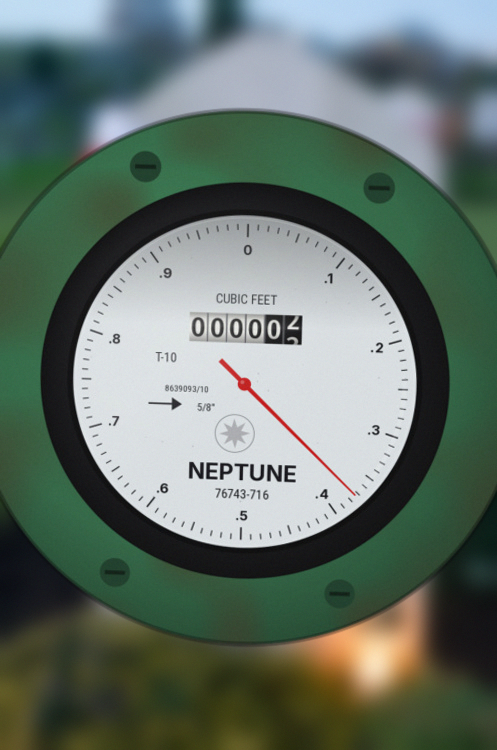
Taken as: 2.37 ft³
